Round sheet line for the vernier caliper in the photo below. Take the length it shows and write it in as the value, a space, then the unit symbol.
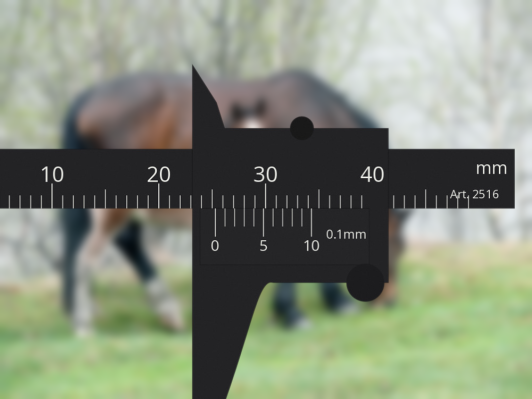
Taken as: 25.3 mm
